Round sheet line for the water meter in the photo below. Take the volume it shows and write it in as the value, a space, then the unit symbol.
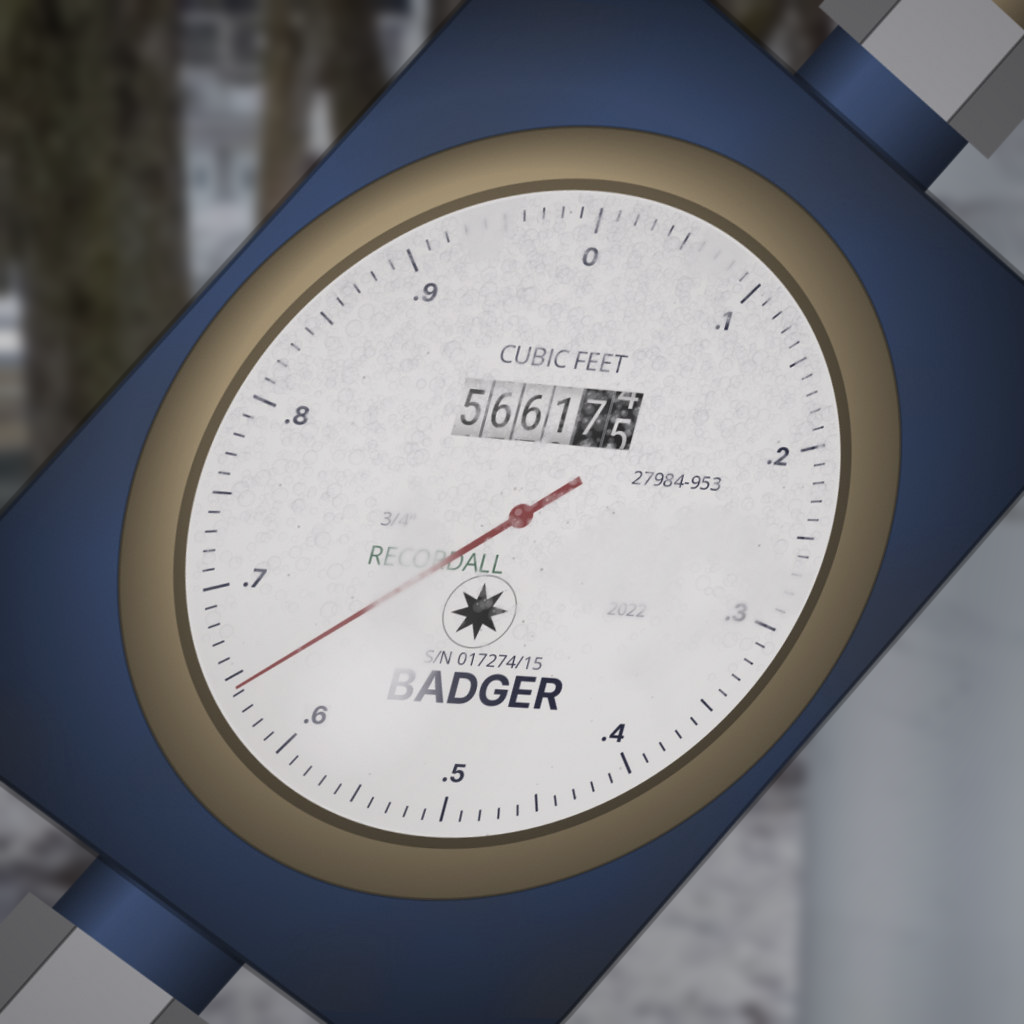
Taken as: 566174.64 ft³
